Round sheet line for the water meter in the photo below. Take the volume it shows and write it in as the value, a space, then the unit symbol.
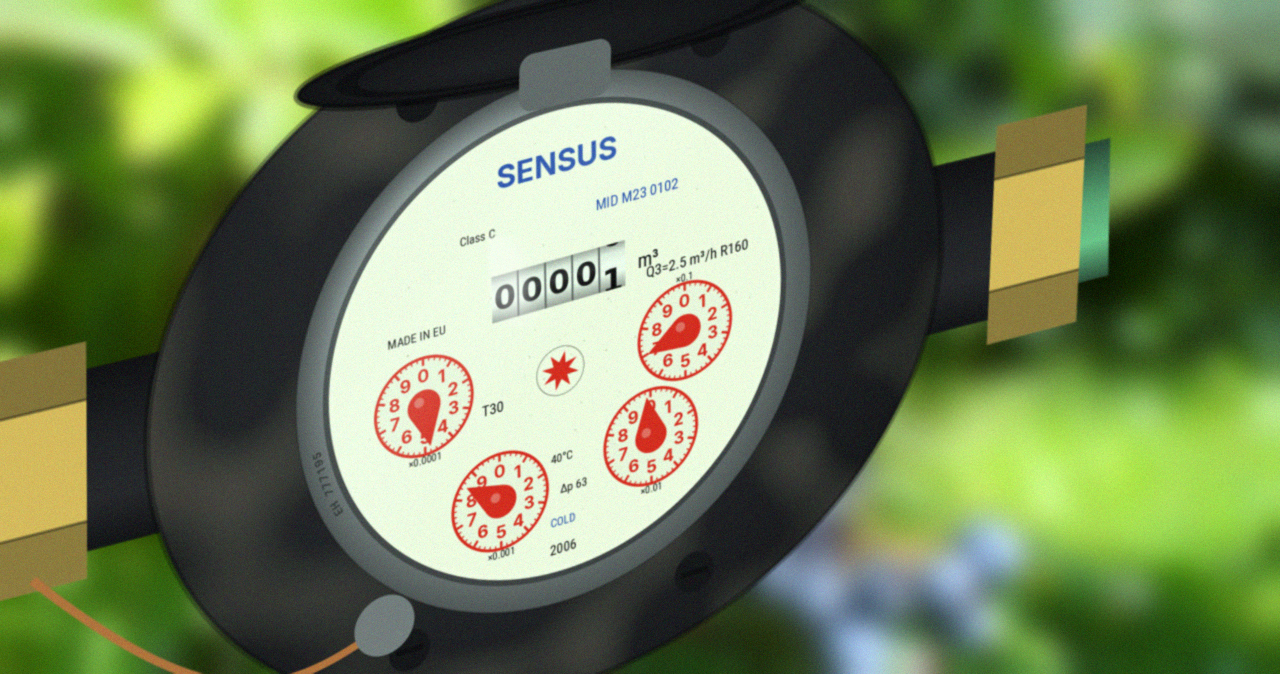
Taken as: 0.6984 m³
